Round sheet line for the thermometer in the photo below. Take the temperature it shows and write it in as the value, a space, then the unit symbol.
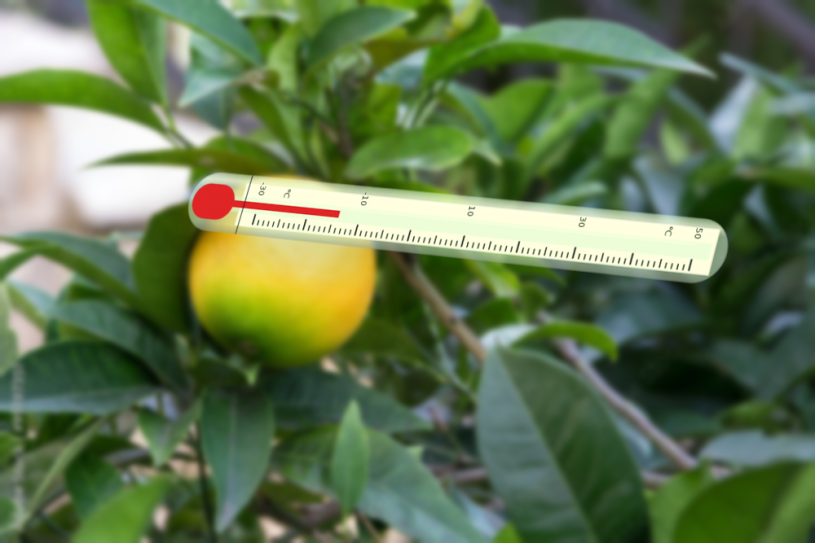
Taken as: -14 °C
